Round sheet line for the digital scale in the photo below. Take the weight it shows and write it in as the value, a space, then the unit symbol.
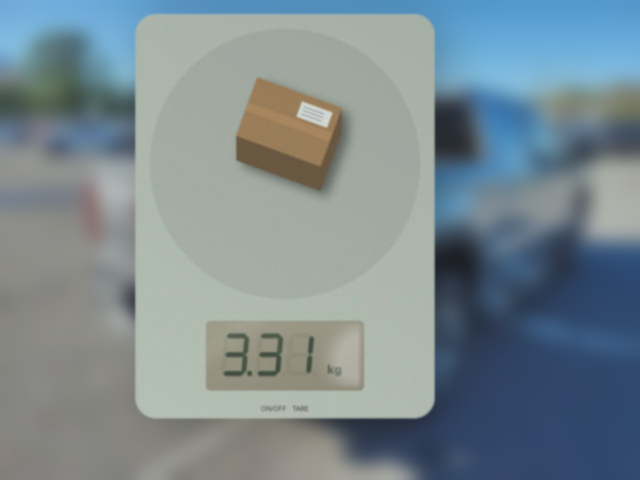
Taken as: 3.31 kg
